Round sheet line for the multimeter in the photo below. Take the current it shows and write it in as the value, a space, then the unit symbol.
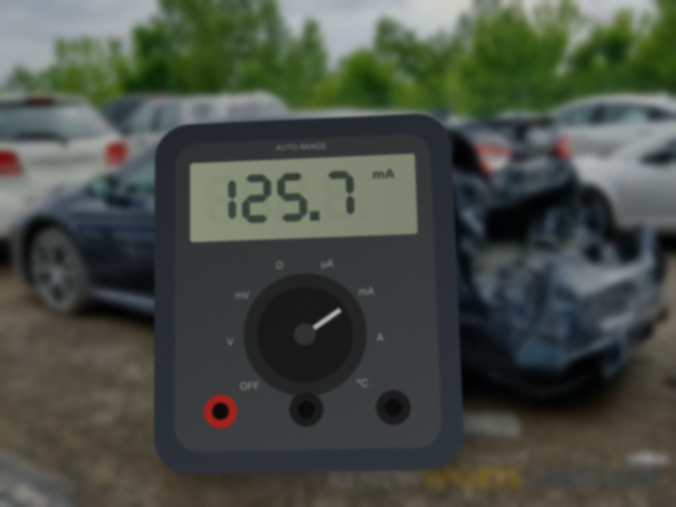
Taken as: 125.7 mA
